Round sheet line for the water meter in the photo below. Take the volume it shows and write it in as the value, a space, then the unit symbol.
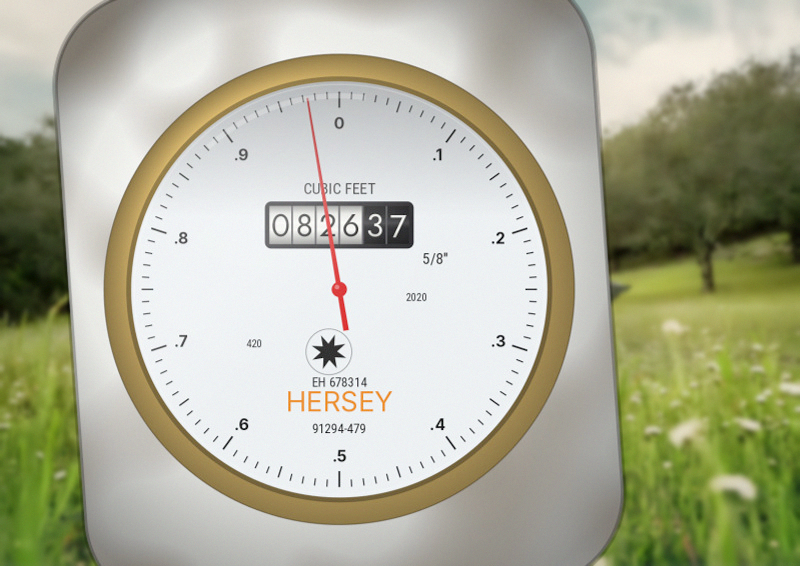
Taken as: 82636.97 ft³
